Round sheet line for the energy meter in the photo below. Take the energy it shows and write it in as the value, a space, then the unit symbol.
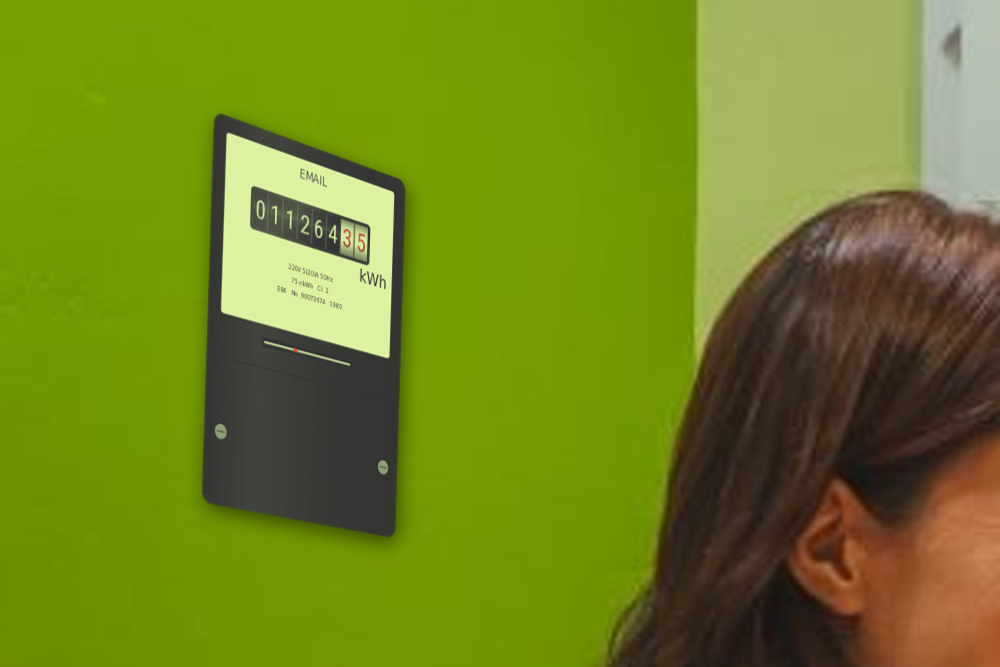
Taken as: 11264.35 kWh
